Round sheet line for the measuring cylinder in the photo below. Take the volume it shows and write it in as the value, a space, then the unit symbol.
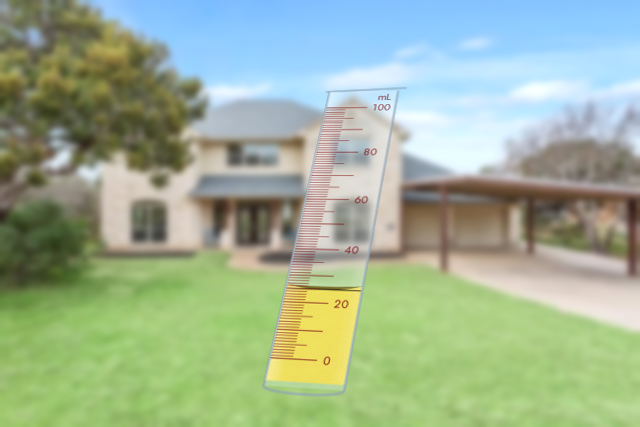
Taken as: 25 mL
